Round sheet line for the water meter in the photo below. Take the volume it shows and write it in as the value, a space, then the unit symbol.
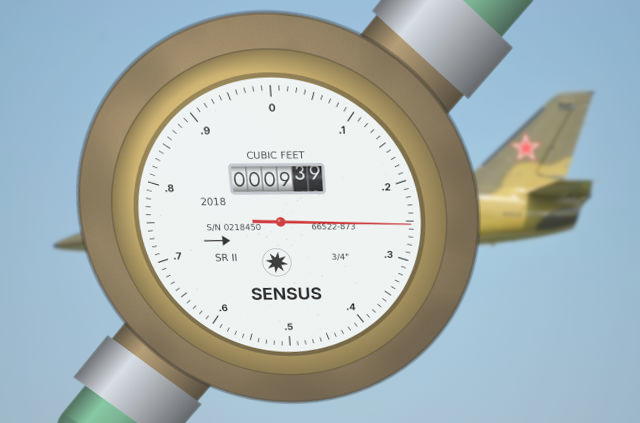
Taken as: 939.25 ft³
